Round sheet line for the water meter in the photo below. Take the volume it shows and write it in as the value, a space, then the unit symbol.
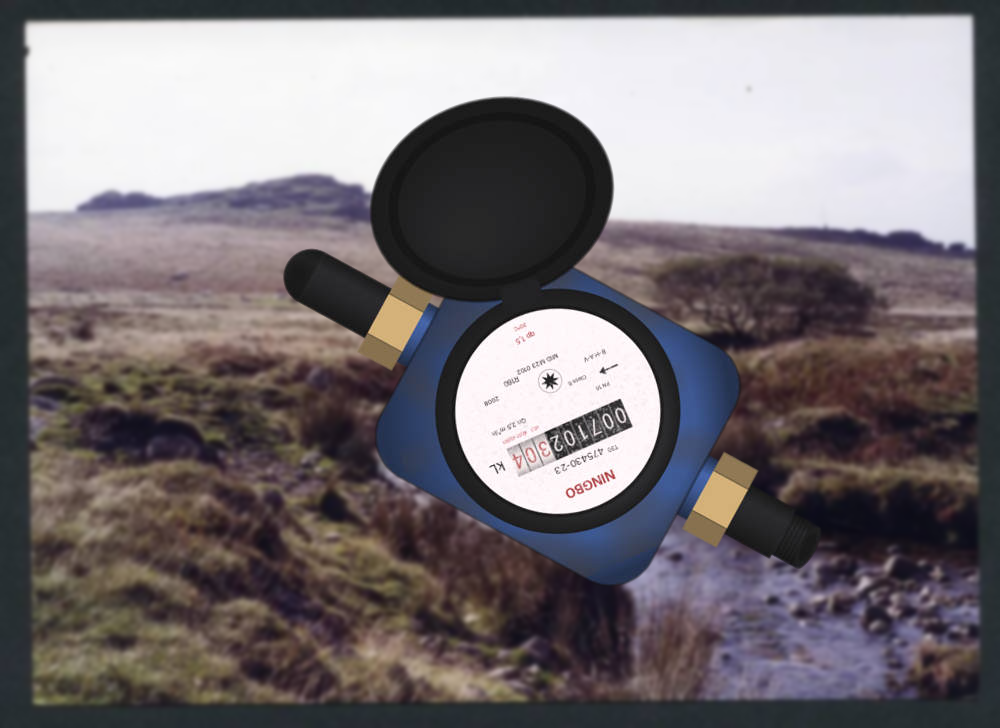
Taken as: 7102.304 kL
